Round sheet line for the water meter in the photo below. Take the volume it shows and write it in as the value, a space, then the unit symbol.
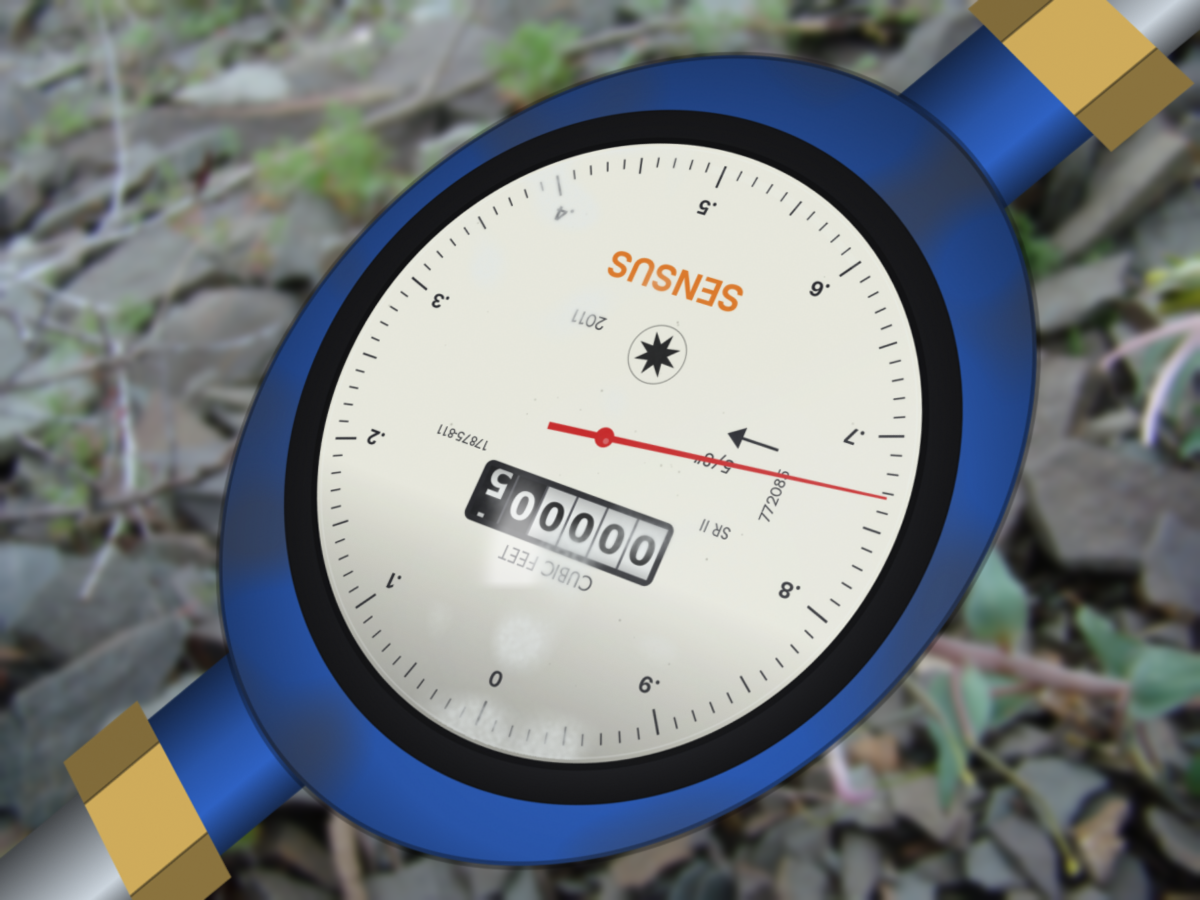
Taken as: 4.73 ft³
